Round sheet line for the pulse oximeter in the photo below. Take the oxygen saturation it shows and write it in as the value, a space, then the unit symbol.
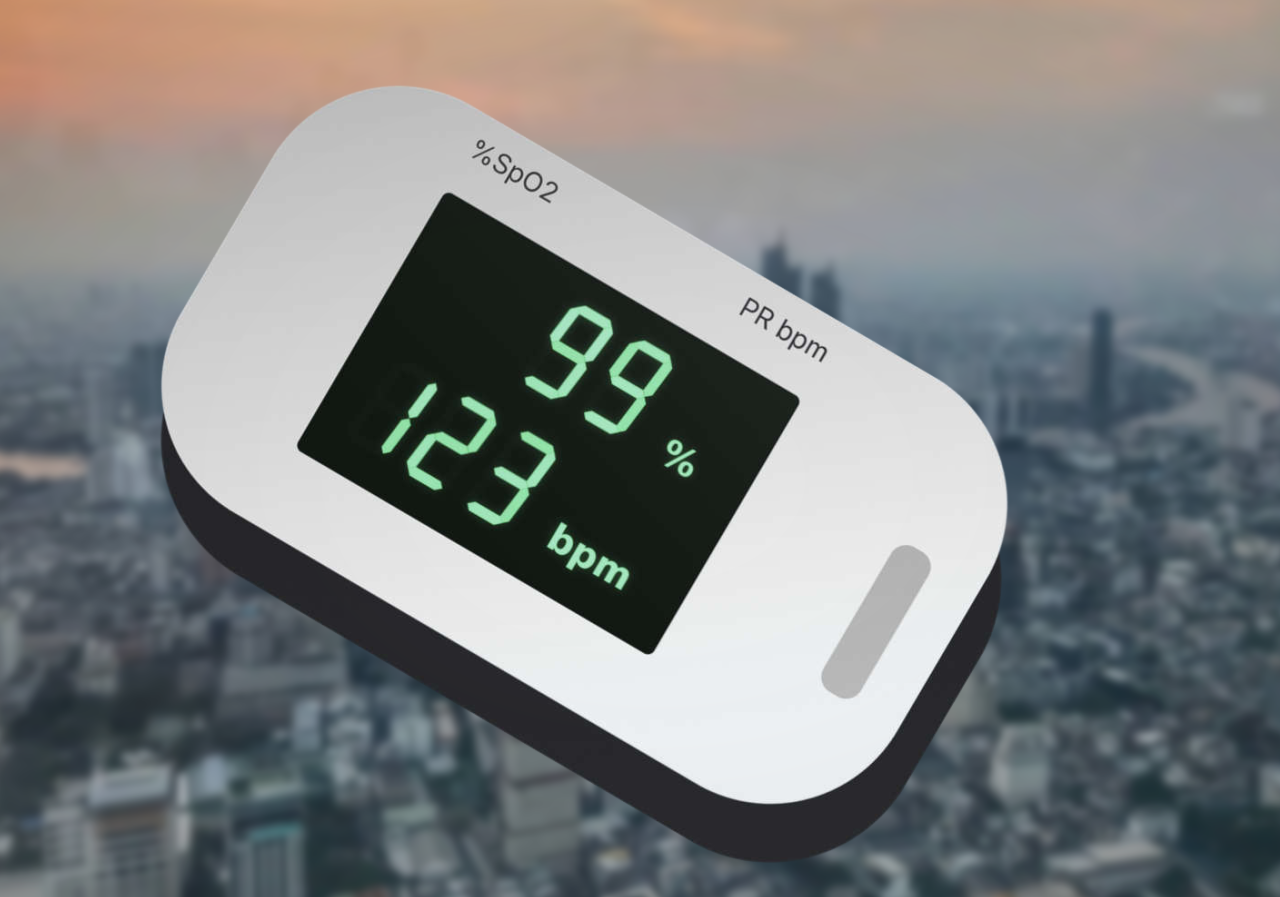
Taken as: 99 %
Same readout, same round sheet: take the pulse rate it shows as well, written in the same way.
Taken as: 123 bpm
